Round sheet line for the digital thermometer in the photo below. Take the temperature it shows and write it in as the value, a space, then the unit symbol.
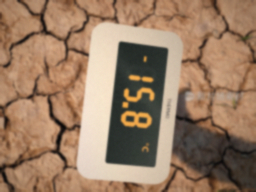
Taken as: -15.8 °C
